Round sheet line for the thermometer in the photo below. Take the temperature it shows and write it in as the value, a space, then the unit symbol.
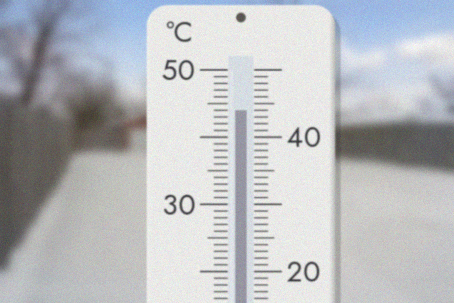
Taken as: 44 °C
